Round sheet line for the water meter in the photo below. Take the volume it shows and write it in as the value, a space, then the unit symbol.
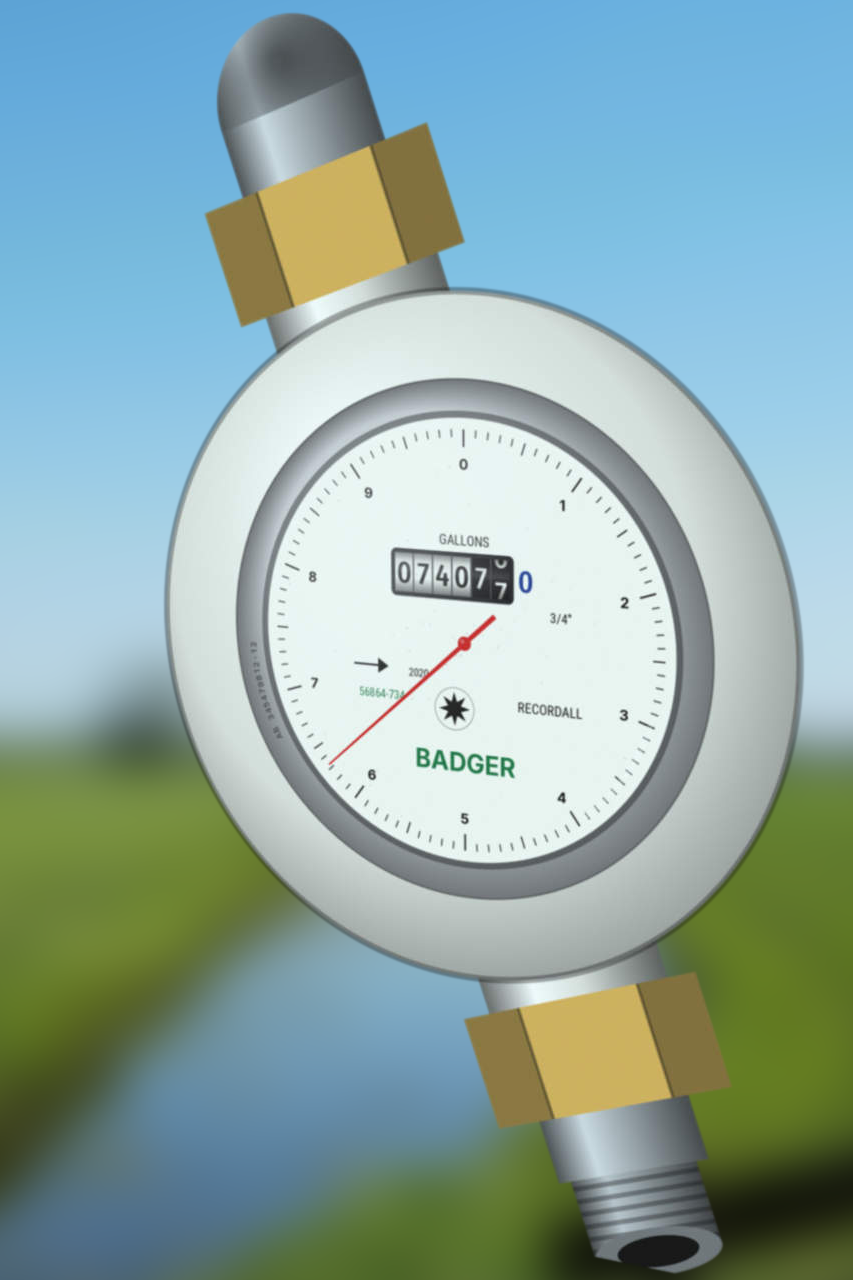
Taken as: 740766.3 gal
